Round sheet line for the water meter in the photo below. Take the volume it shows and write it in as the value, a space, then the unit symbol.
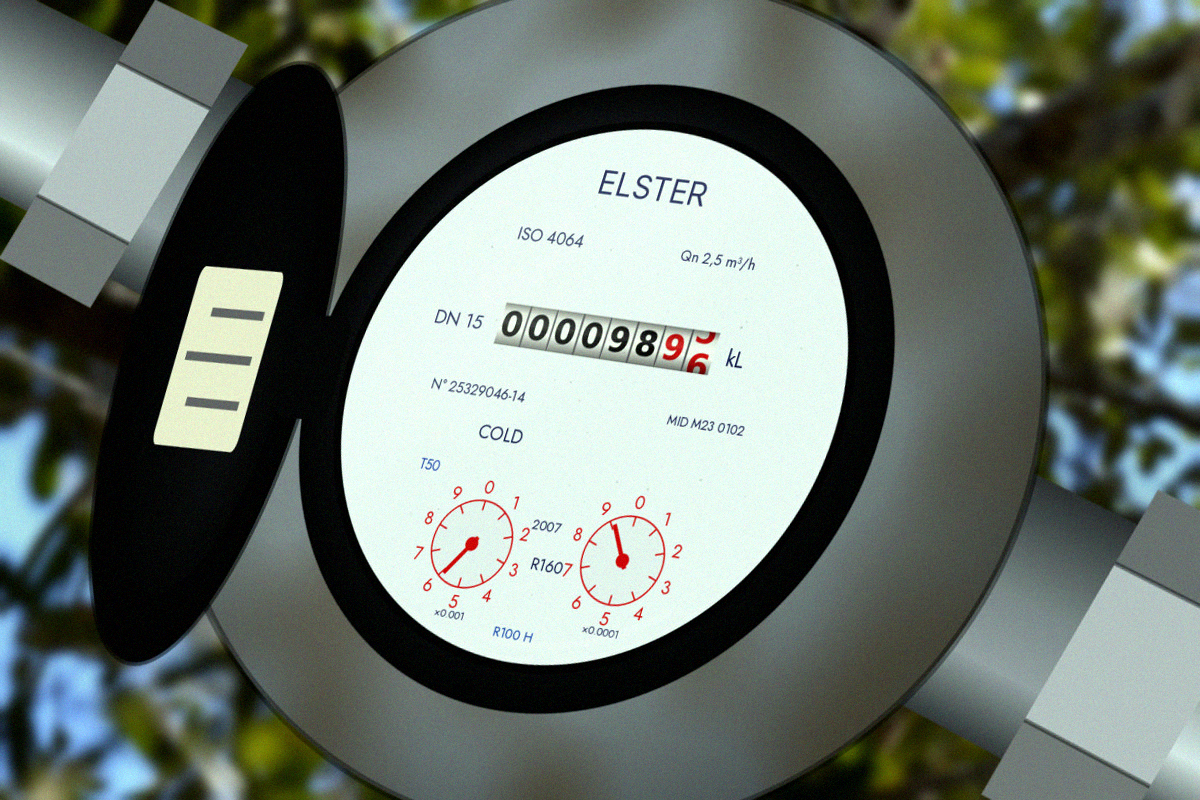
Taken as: 98.9559 kL
